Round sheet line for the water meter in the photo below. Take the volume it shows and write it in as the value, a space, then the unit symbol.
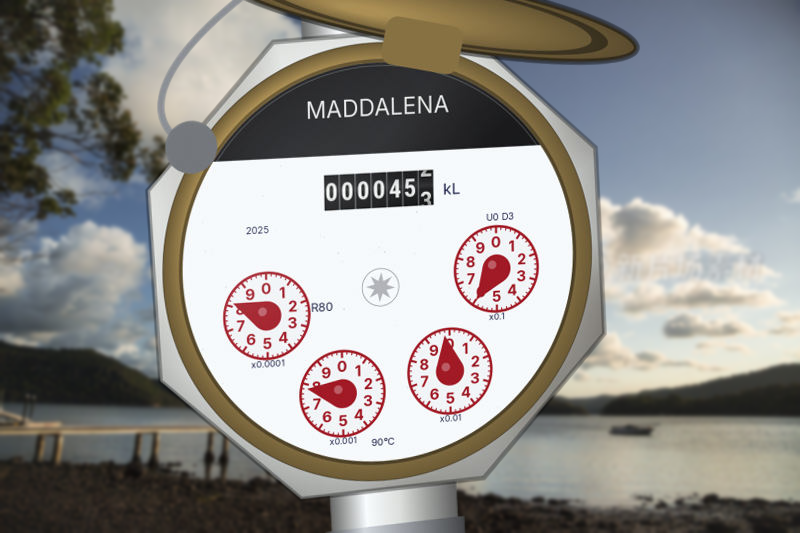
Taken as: 452.5978 kL
